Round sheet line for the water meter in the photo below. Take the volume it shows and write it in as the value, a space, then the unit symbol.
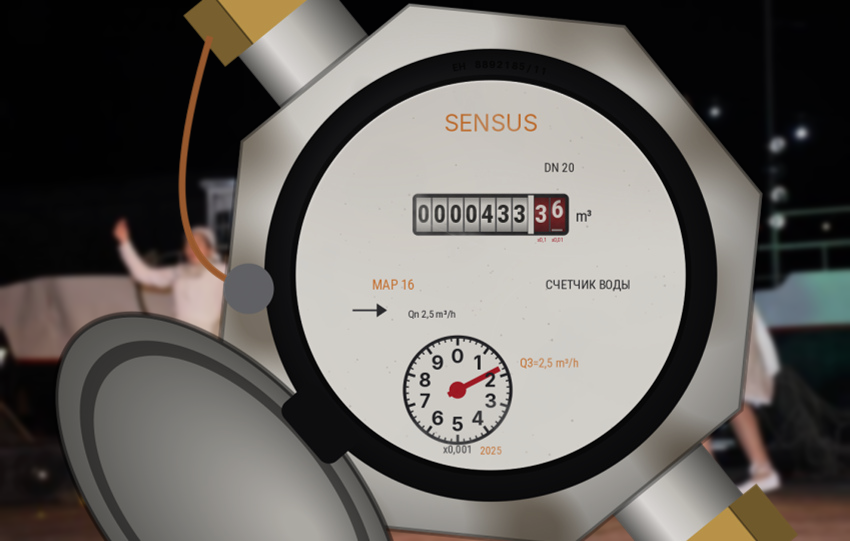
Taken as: 433.361 m³
